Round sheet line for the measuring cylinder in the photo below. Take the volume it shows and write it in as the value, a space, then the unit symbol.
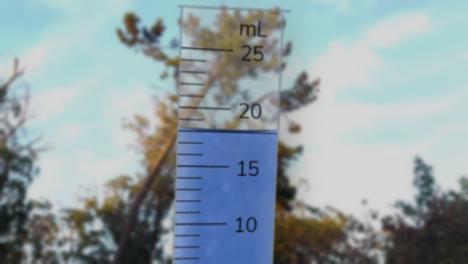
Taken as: 18 mL
